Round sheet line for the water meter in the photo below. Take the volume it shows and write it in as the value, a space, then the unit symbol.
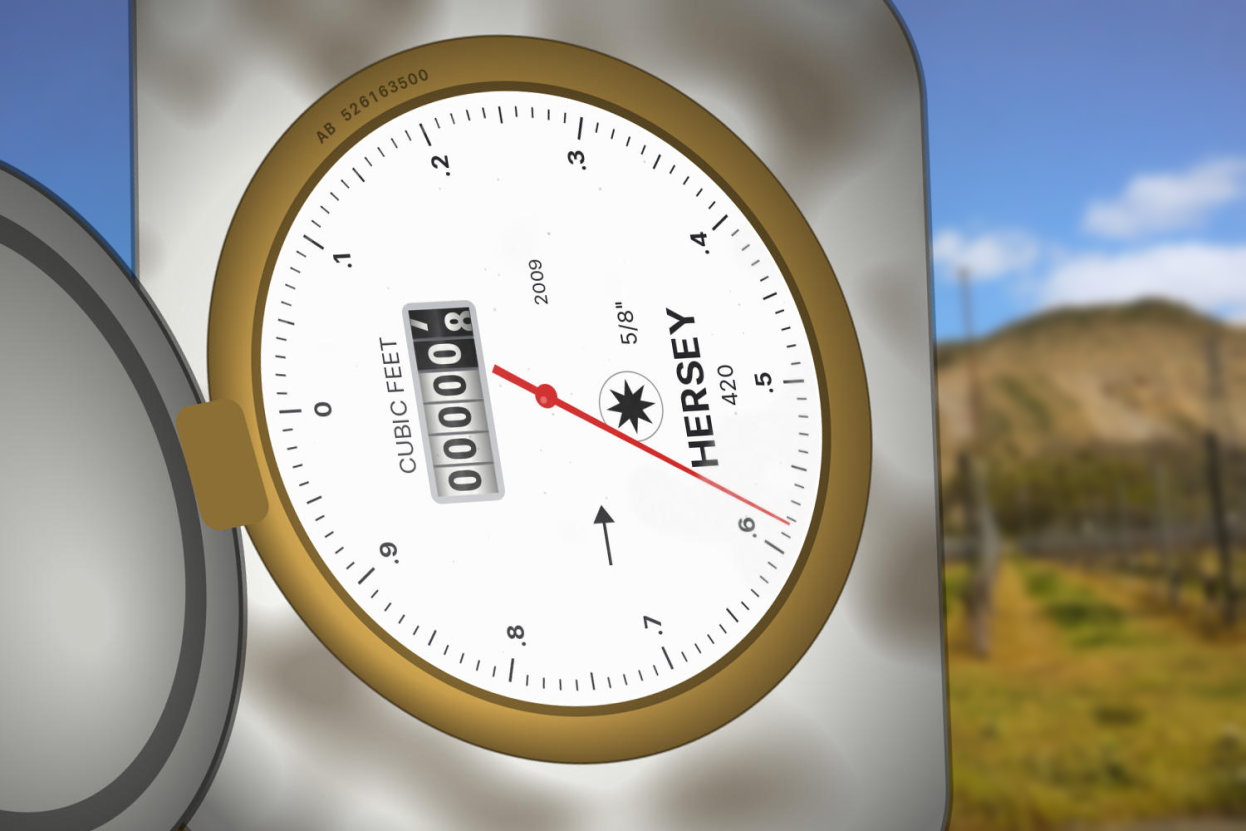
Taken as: 7.58 ft³
